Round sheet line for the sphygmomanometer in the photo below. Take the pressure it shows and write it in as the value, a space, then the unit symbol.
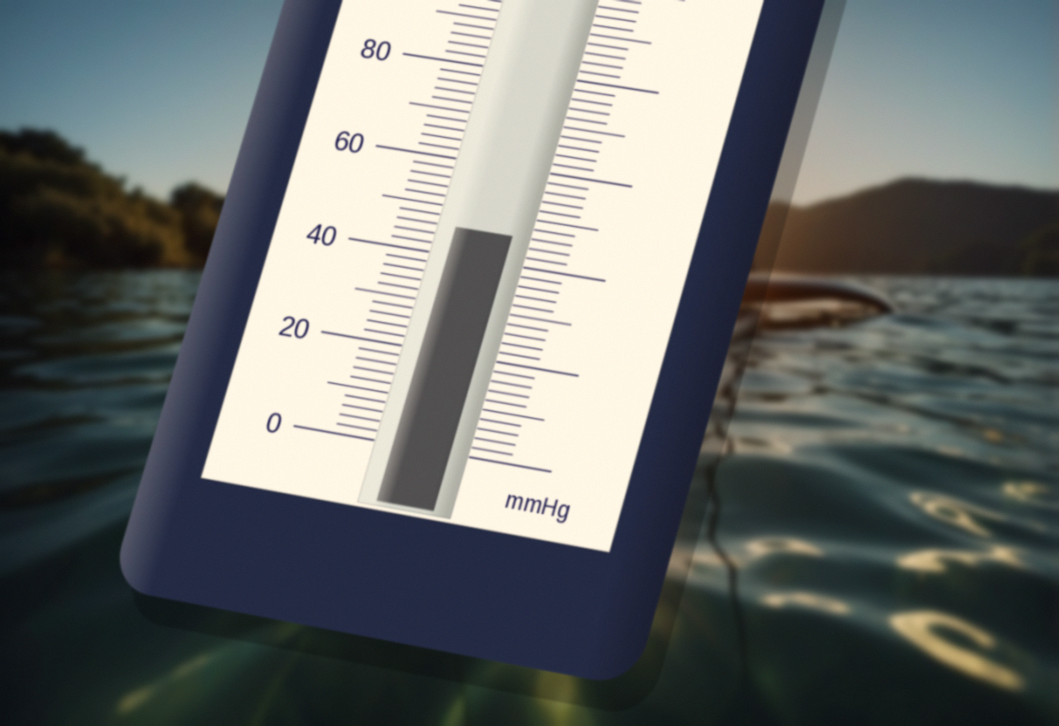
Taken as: 46 mmHg
